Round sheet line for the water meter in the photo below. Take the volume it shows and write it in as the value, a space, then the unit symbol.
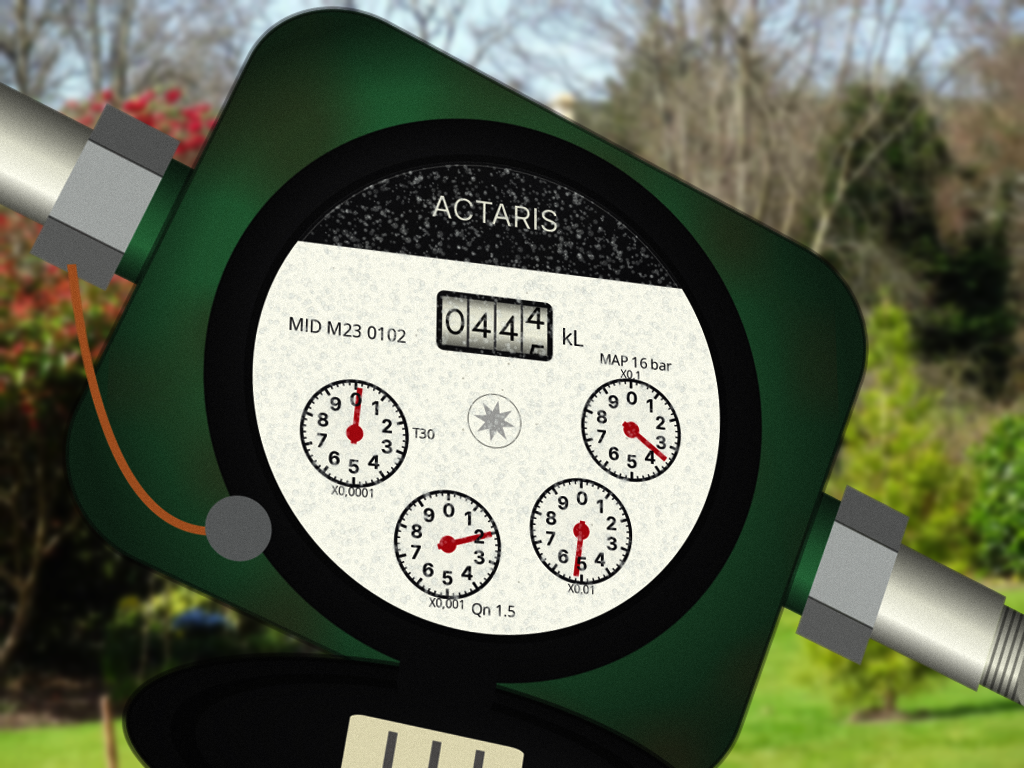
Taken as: 444.3520 kL
